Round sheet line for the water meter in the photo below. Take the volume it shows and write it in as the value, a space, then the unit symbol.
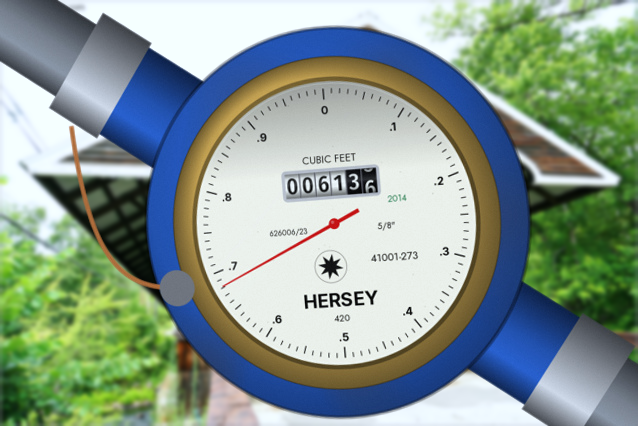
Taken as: 6135.68 ft³
